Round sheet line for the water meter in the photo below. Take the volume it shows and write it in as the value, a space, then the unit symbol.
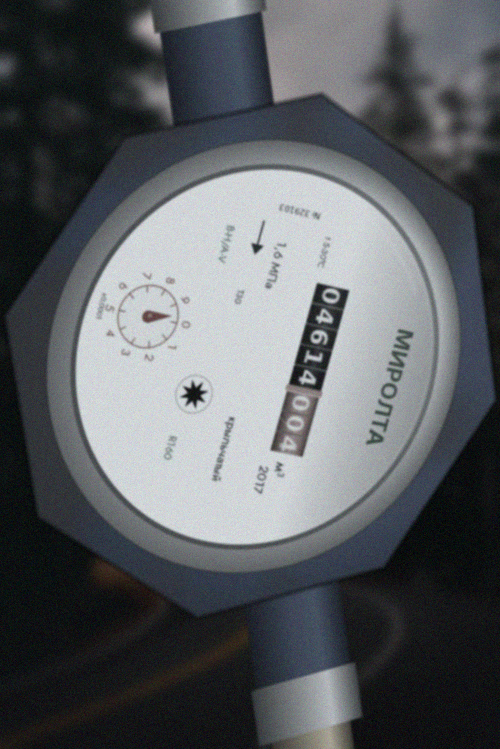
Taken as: 4614.0039 m³
